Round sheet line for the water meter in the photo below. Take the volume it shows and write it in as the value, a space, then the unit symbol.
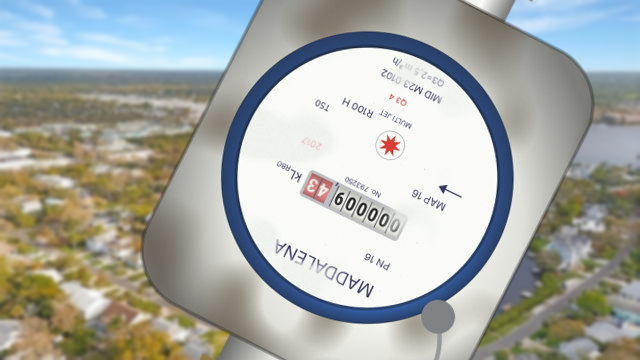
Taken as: 9.43 kL
